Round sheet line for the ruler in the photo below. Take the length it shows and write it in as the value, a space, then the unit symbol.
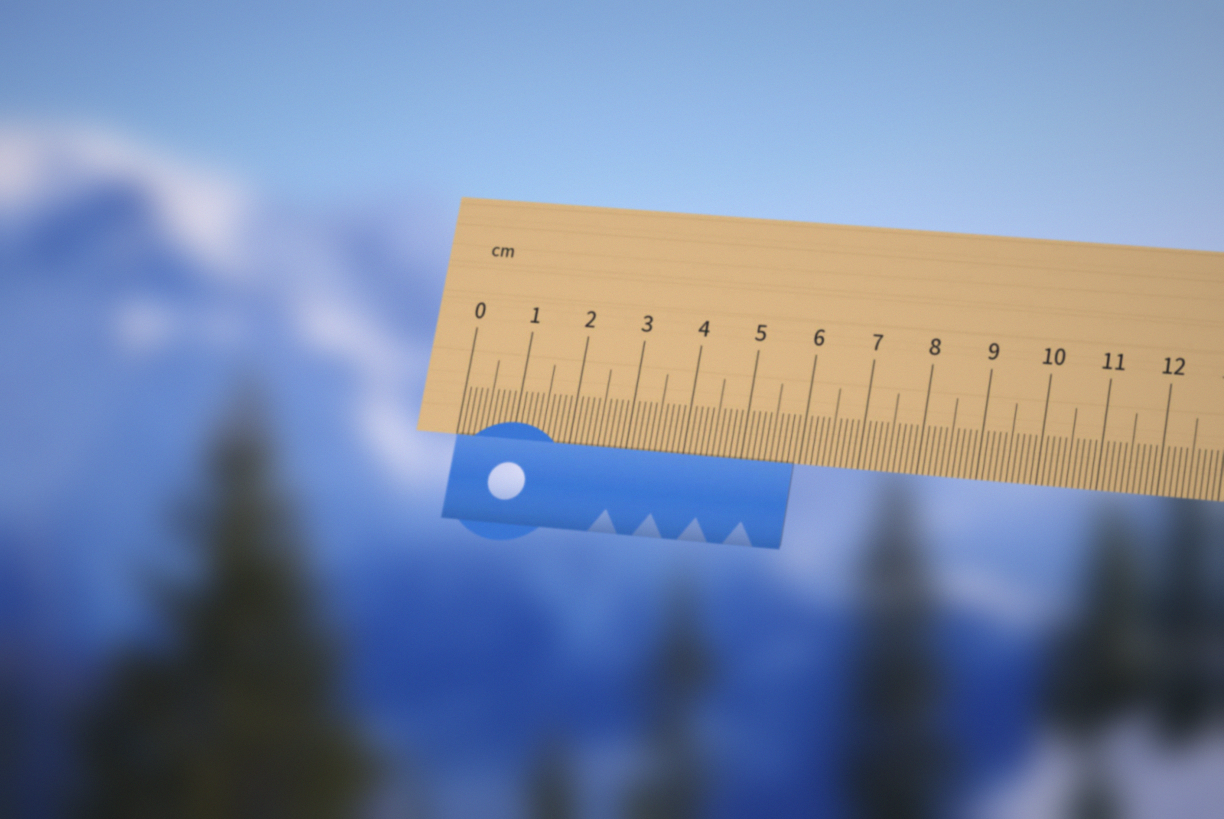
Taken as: 5.9 cm
